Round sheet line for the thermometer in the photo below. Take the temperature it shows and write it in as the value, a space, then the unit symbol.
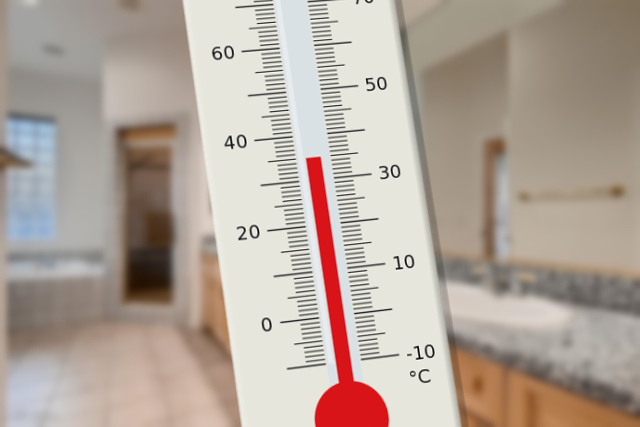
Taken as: 35 °C
